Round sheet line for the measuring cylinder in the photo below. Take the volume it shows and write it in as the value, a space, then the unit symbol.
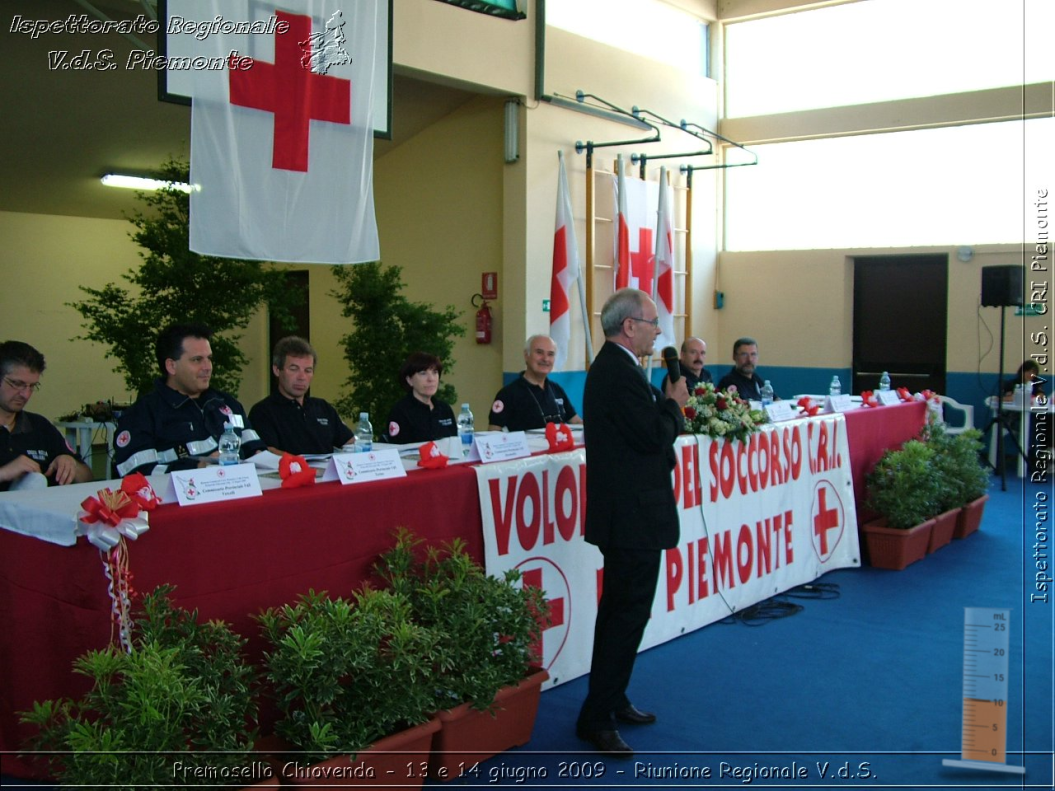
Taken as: 10 mL
